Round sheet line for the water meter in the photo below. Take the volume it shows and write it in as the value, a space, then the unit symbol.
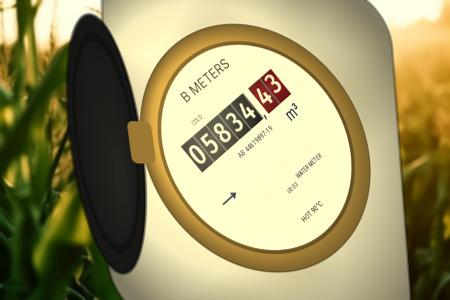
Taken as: 5834.43 m³
